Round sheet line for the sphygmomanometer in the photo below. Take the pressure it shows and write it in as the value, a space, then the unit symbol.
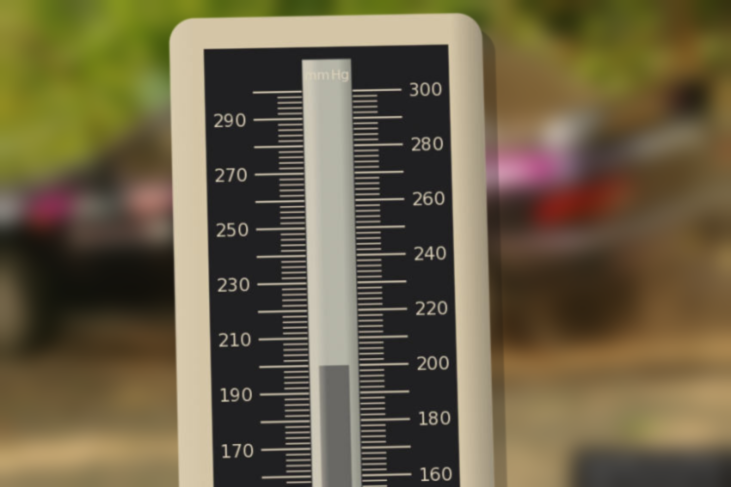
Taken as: 200 mmHg
